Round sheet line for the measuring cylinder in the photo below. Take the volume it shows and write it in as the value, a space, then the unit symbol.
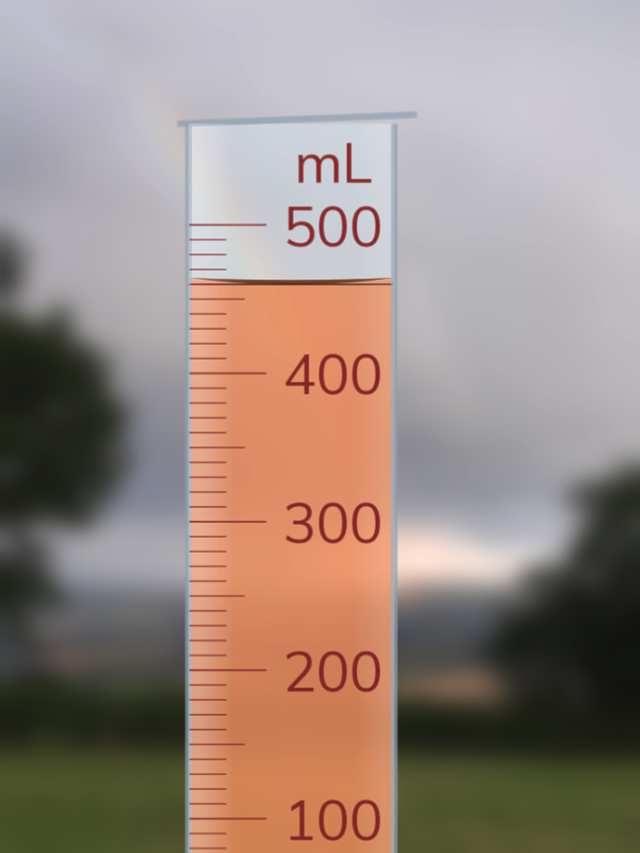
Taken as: 460 mL
